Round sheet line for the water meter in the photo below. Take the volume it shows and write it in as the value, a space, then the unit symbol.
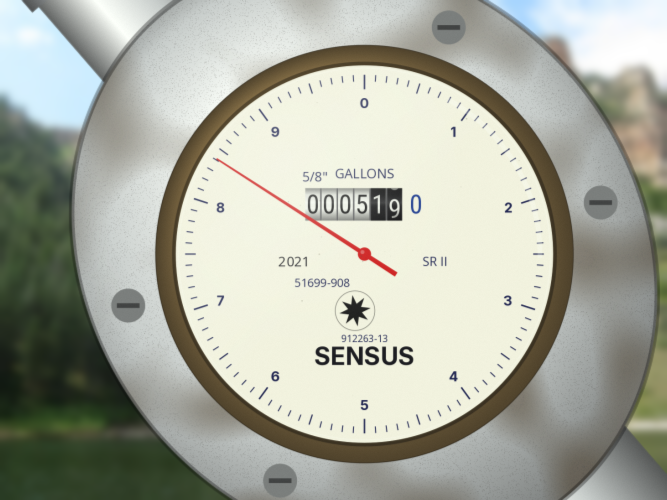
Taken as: 5188.4 gal
